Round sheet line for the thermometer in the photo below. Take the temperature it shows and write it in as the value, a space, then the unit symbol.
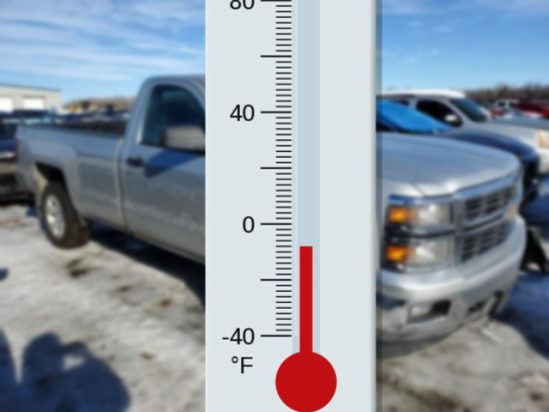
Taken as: -8 °F
